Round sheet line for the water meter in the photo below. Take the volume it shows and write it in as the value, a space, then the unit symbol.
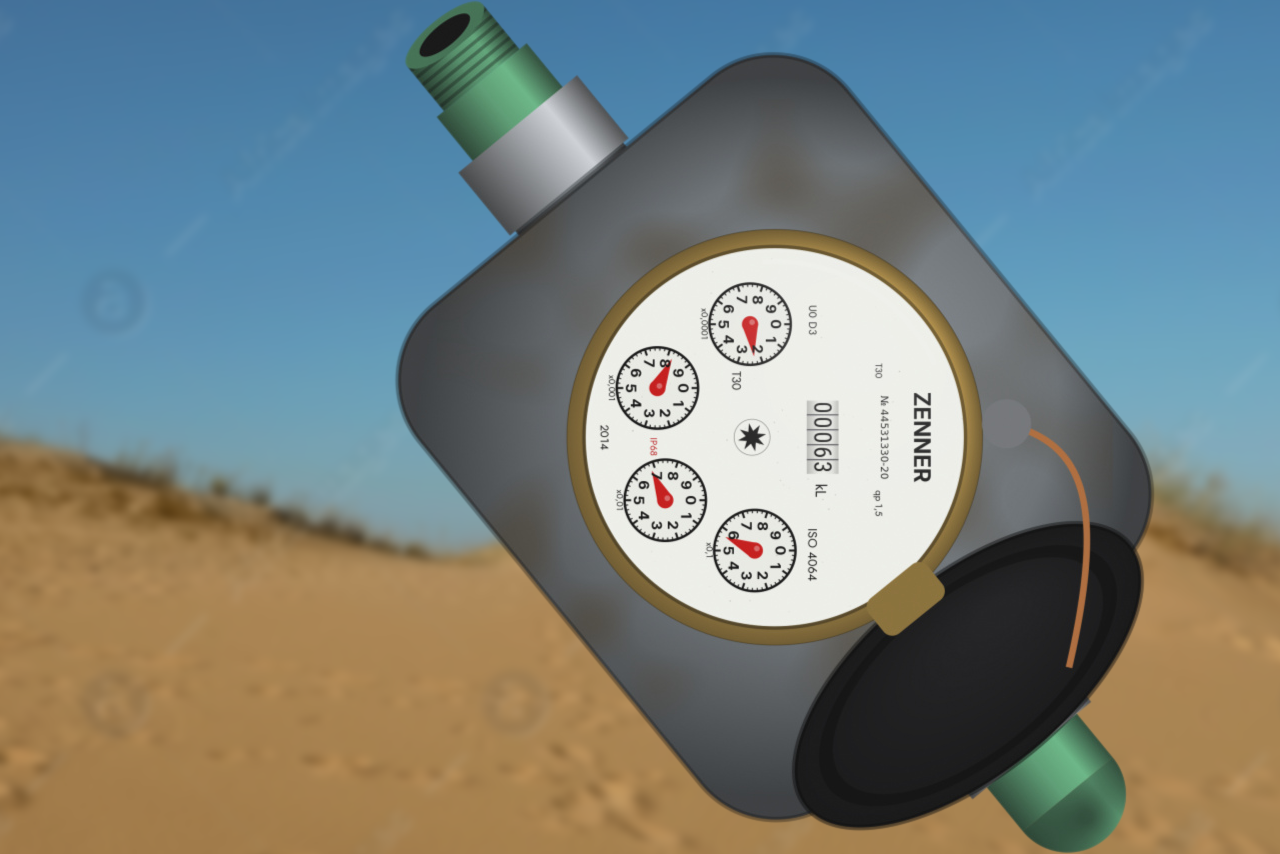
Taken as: 63.5682 kL
